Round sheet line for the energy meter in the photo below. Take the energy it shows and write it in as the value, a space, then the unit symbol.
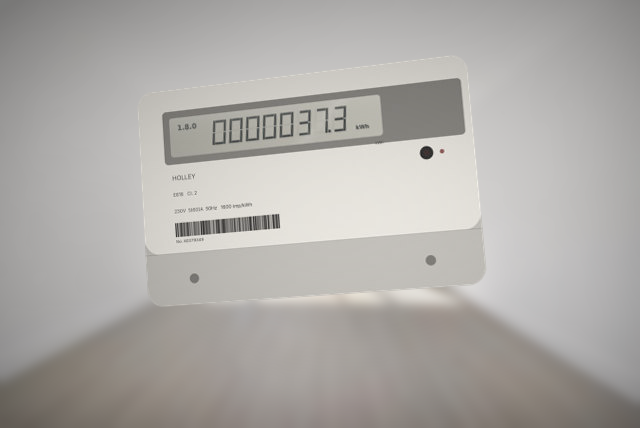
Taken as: 37.3 kWh
